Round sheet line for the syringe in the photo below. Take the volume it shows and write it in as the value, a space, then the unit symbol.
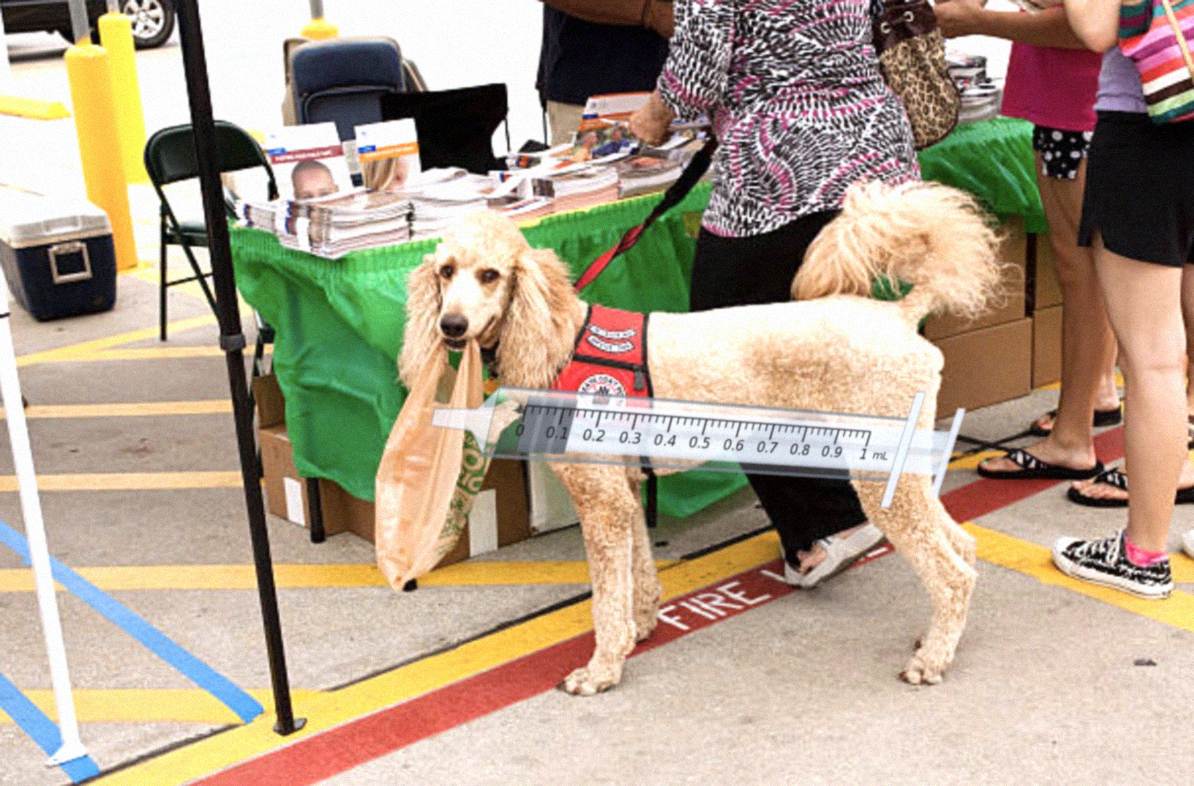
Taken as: 0 mL
